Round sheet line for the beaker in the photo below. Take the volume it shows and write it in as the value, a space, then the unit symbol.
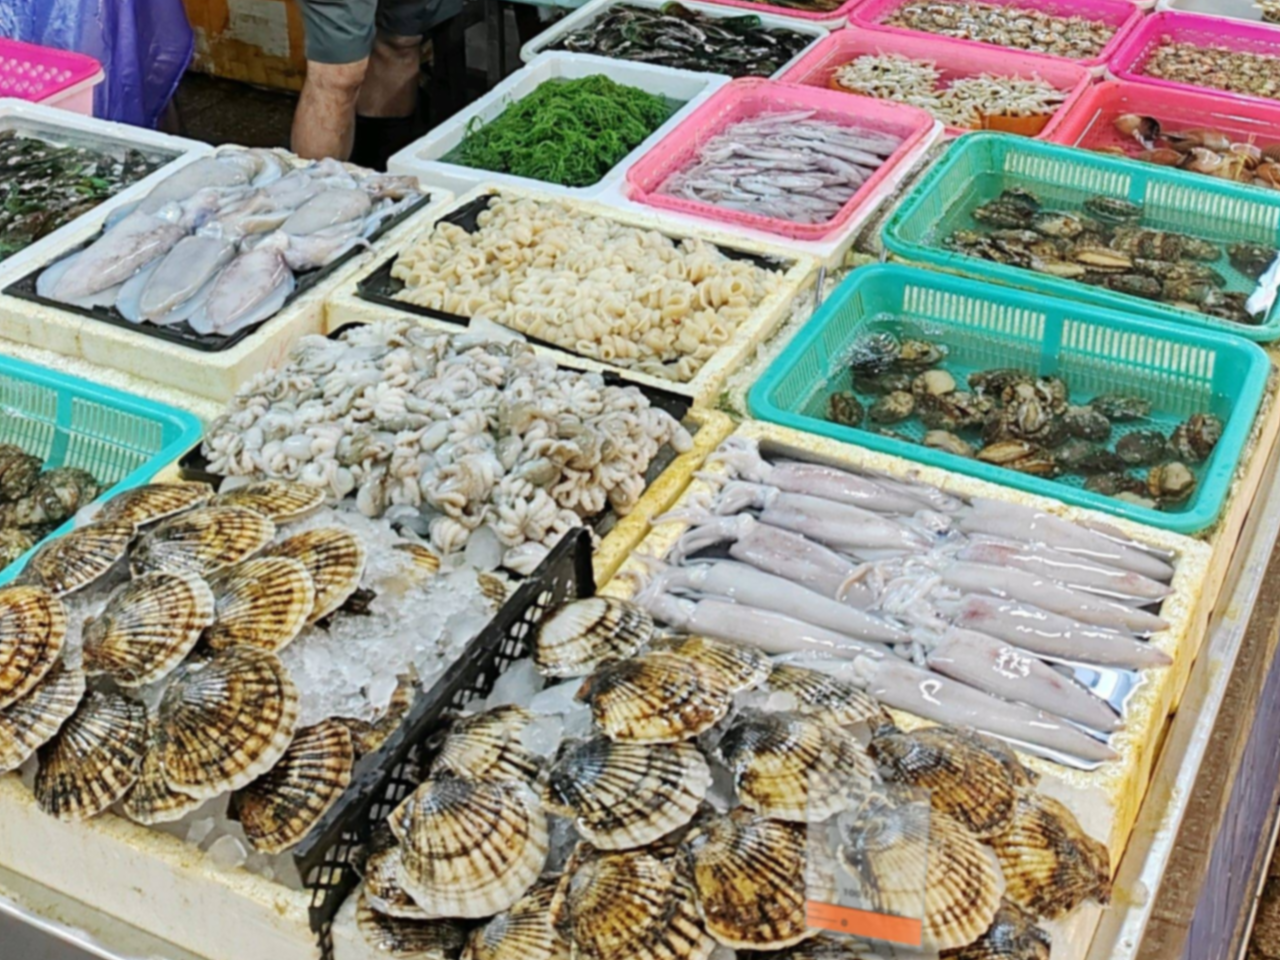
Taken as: 50 mL
